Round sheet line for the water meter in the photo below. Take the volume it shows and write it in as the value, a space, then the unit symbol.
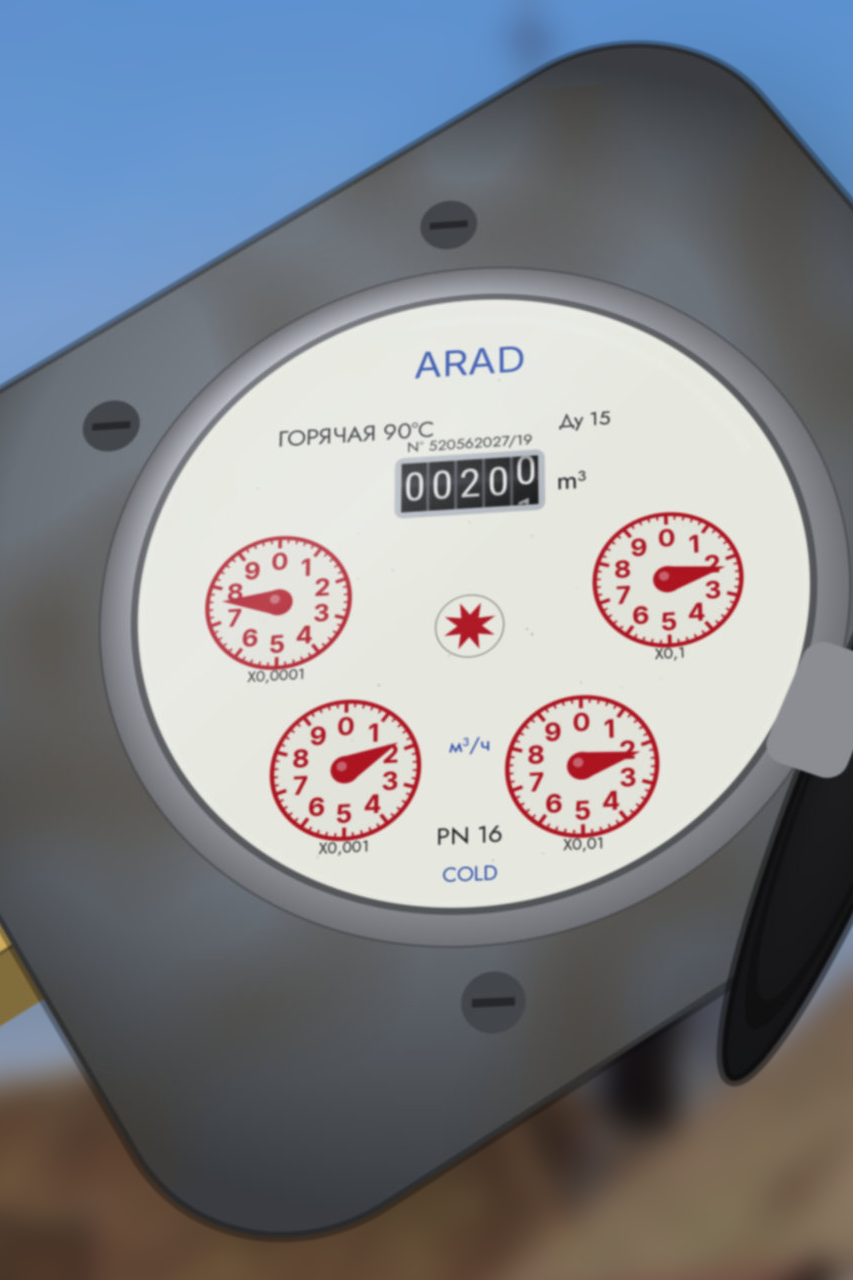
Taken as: 200.2217 m³
